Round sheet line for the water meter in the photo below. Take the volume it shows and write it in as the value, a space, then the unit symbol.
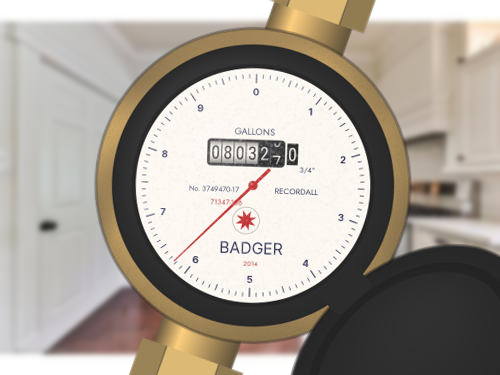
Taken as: 803266.2 gal
